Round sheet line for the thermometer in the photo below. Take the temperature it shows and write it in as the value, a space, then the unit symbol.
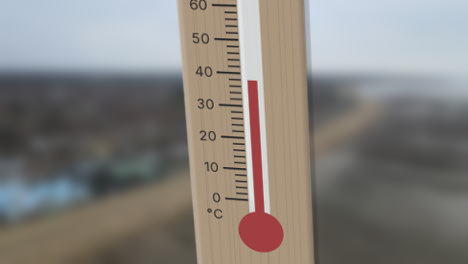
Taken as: 38 °C
